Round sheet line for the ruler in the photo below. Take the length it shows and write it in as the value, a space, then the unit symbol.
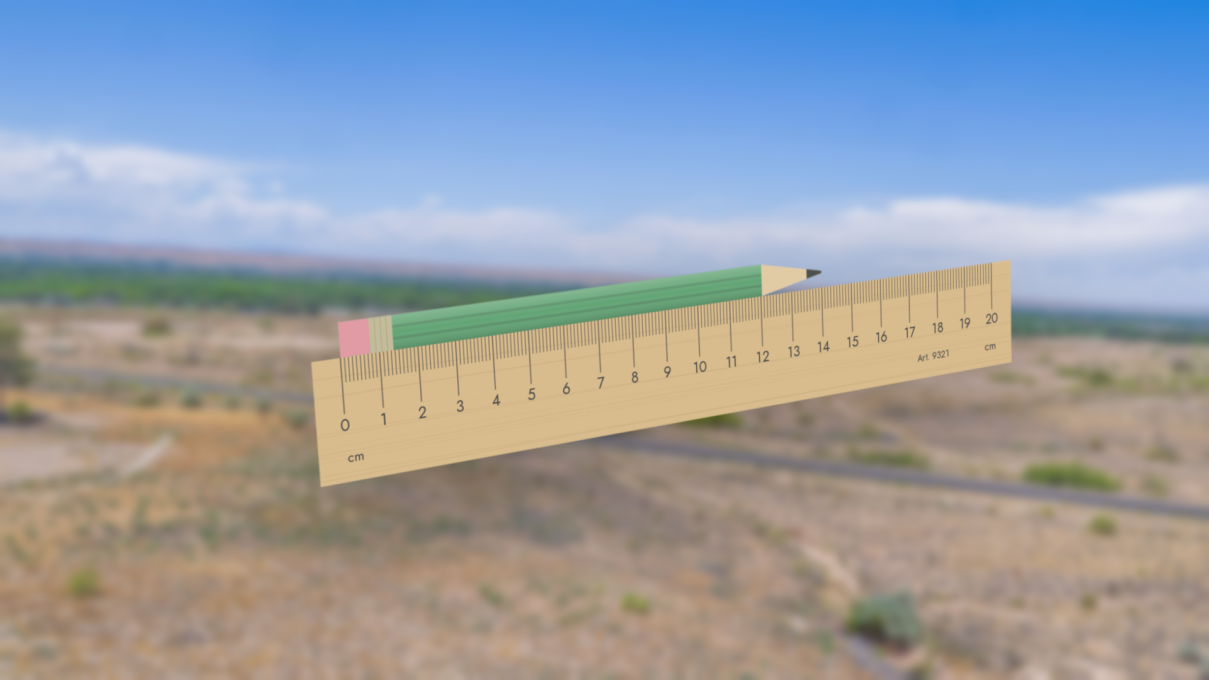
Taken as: 14 cm
